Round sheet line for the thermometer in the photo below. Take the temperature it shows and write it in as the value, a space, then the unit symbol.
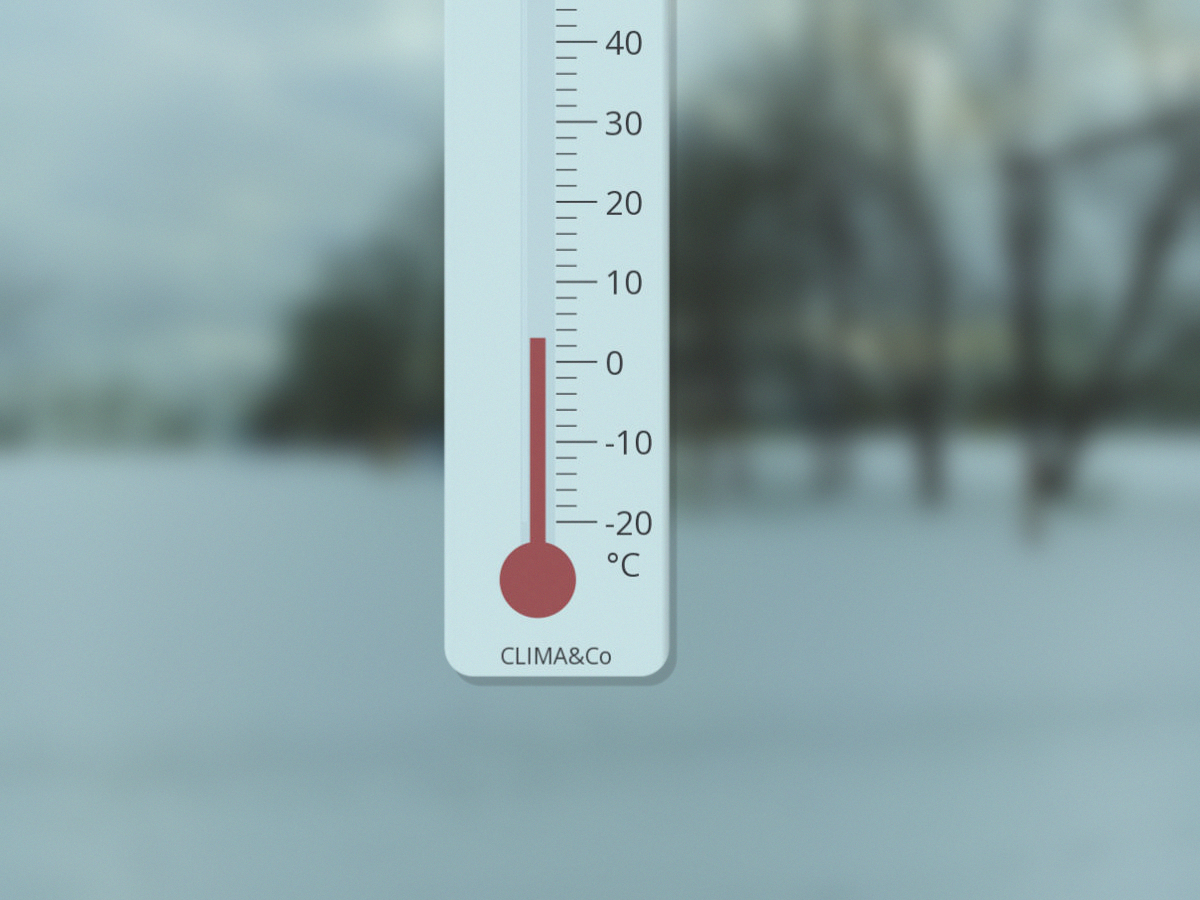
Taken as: 3 °C
